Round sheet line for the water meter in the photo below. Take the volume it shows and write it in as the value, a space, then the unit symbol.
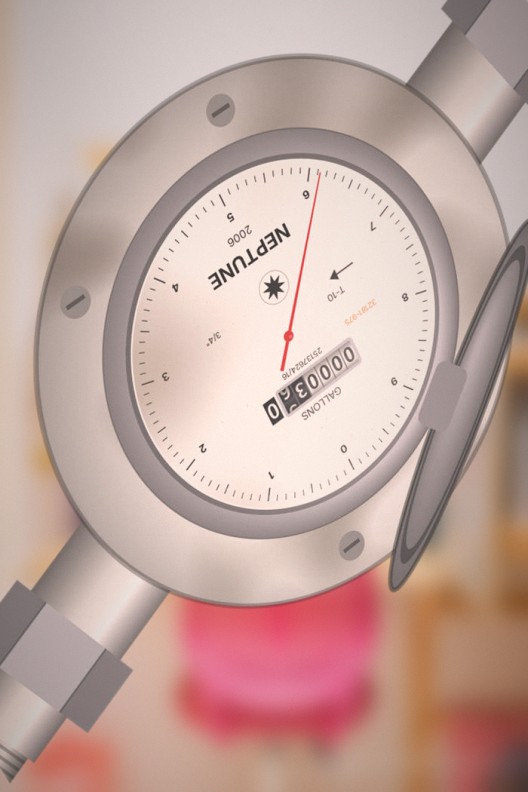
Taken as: 356.1 gal
